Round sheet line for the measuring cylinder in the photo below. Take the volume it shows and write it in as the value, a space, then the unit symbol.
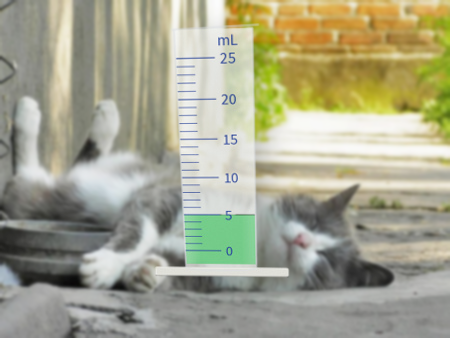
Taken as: 5 mL
